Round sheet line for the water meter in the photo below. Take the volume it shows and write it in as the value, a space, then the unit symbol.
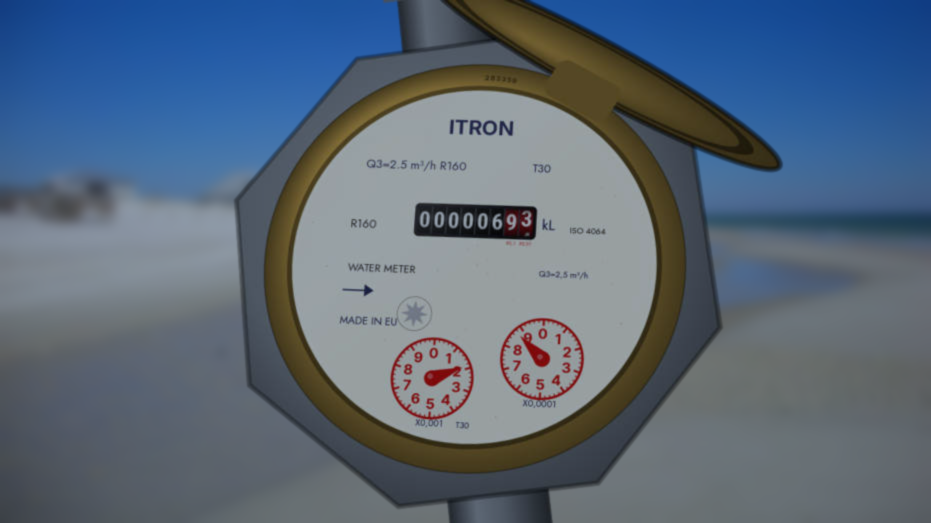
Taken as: 6.9318 kL
